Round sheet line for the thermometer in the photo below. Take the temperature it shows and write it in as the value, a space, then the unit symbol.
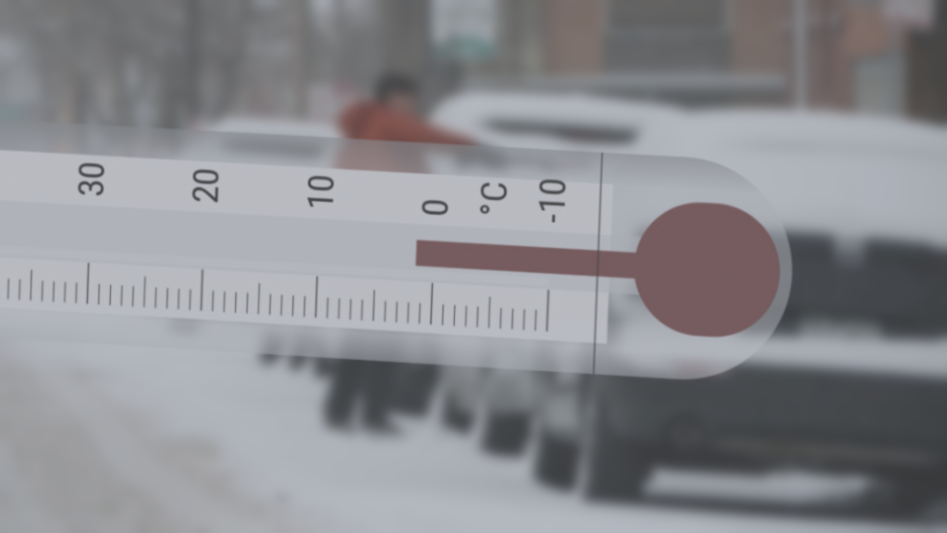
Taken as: 1.5 °C
